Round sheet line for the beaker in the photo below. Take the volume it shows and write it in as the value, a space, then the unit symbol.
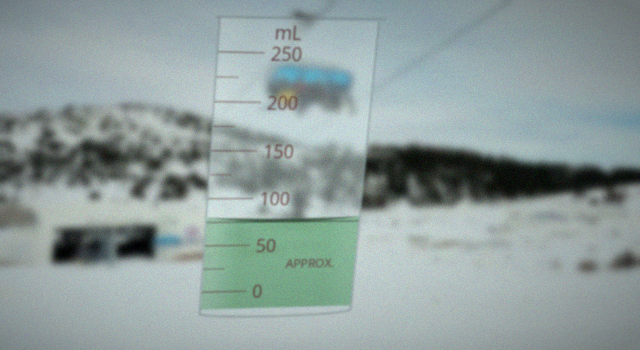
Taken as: 75 mL
